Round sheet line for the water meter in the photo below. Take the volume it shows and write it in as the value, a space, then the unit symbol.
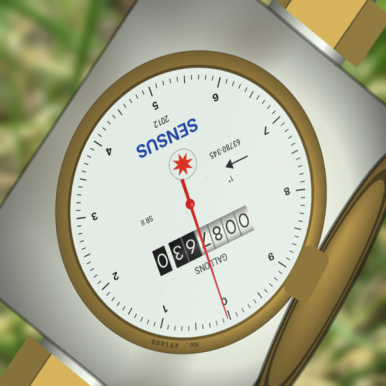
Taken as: 87630.0 gal
